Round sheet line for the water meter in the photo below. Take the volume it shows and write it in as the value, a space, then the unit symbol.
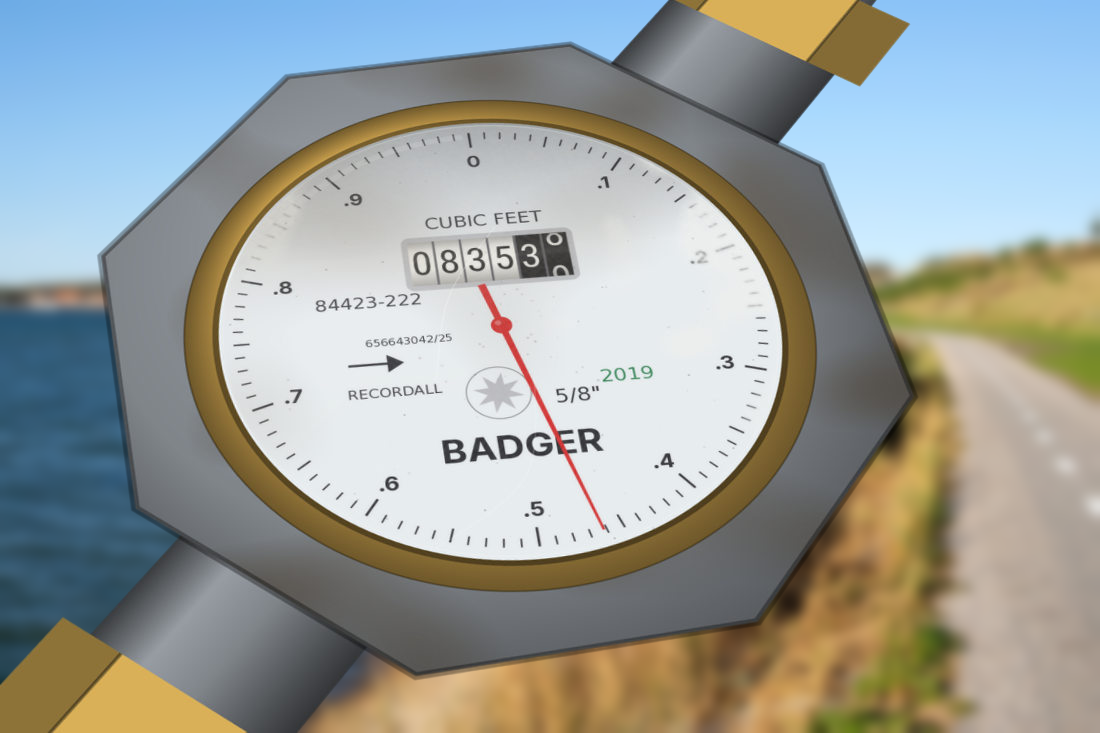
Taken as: 83538.46 ft³
